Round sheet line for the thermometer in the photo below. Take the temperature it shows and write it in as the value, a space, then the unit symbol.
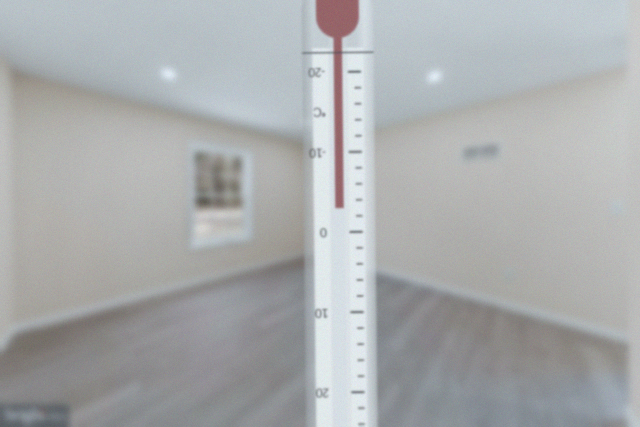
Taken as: -3 °C
